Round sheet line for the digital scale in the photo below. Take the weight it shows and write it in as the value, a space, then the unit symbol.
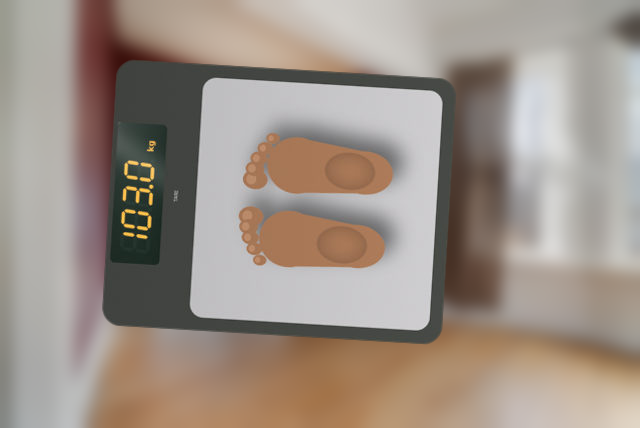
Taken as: 103.0 kg
